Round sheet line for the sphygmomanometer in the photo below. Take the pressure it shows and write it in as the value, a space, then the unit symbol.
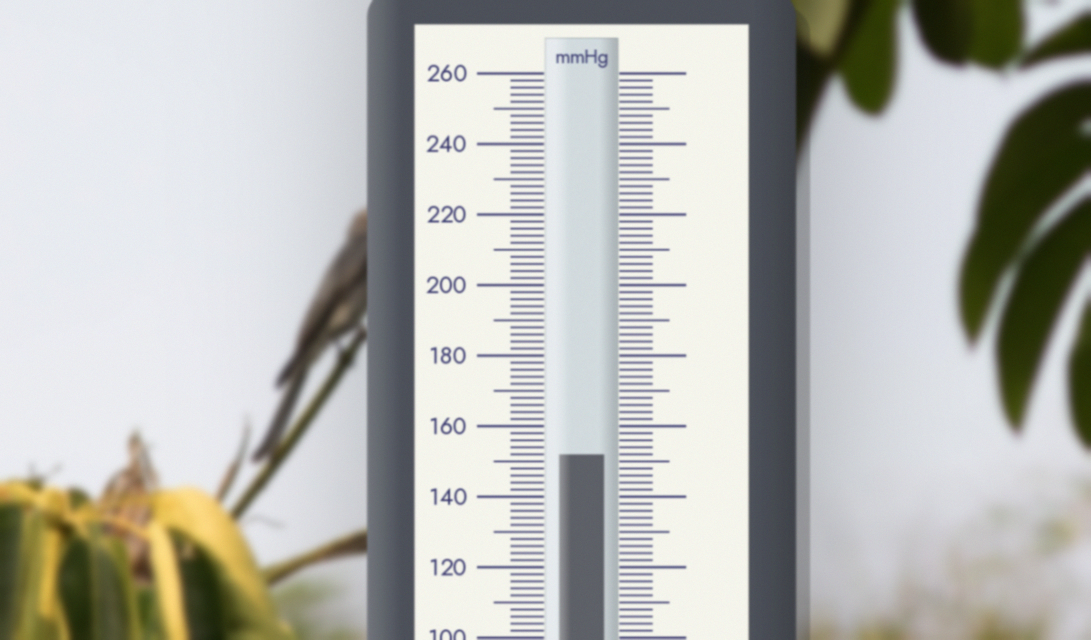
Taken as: 152 mmHg
